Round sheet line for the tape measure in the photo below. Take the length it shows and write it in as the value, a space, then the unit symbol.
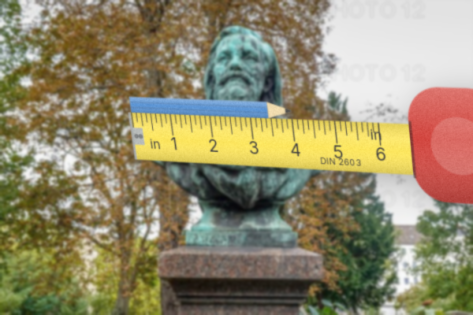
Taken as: 4 in
